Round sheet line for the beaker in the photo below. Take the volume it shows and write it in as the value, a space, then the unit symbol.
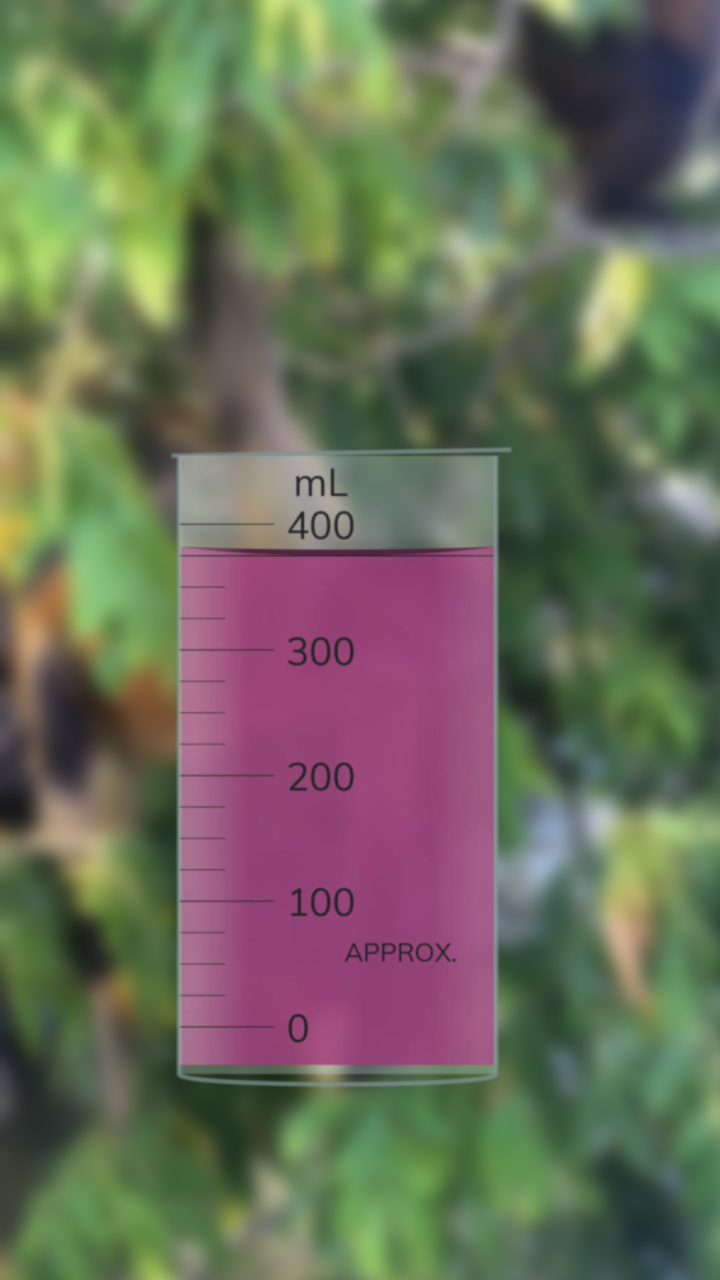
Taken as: 375 mL
